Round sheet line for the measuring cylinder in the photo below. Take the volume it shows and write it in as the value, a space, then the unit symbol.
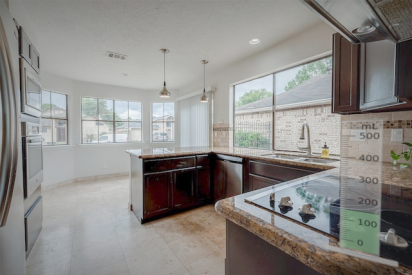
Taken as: 150 mL
